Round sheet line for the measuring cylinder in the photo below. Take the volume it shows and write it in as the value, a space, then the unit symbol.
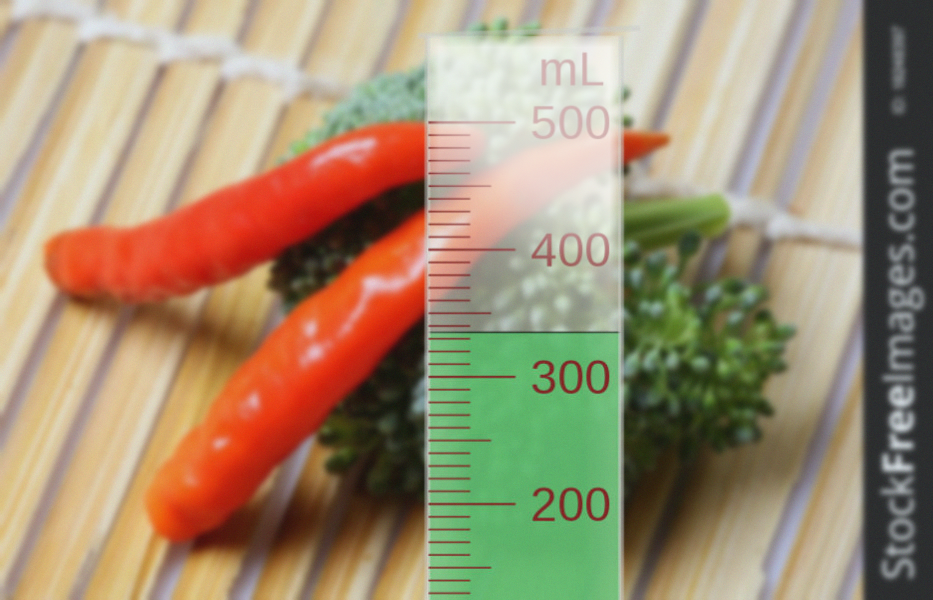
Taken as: 335 mL
